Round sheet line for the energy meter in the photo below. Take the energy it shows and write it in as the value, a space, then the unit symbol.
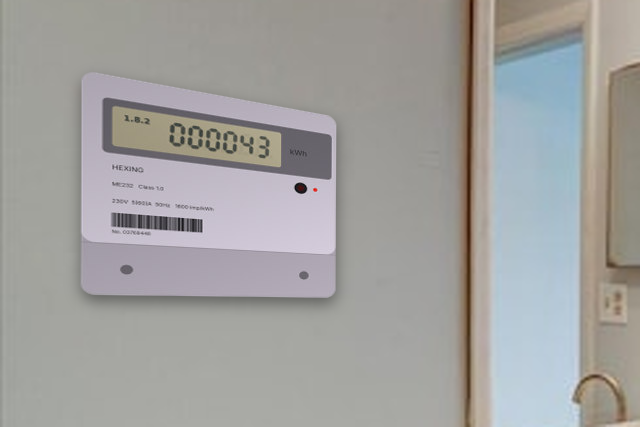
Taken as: 43 kWh
